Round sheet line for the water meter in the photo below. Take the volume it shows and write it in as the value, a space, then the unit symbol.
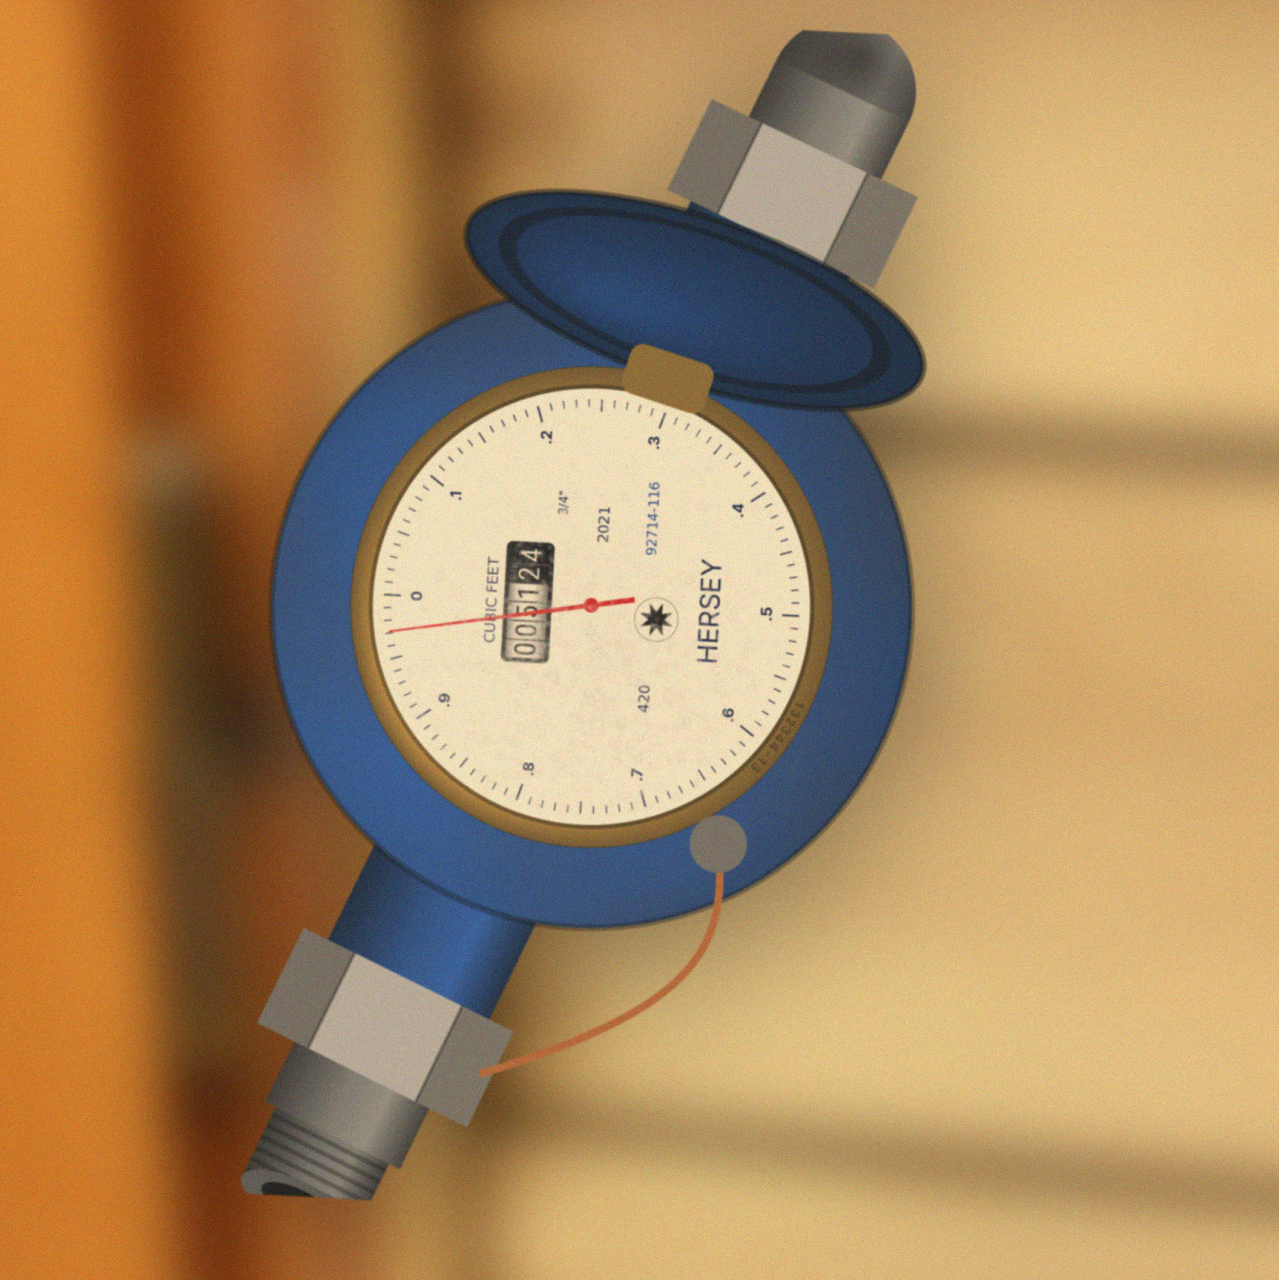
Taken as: 5123.97 ft³
